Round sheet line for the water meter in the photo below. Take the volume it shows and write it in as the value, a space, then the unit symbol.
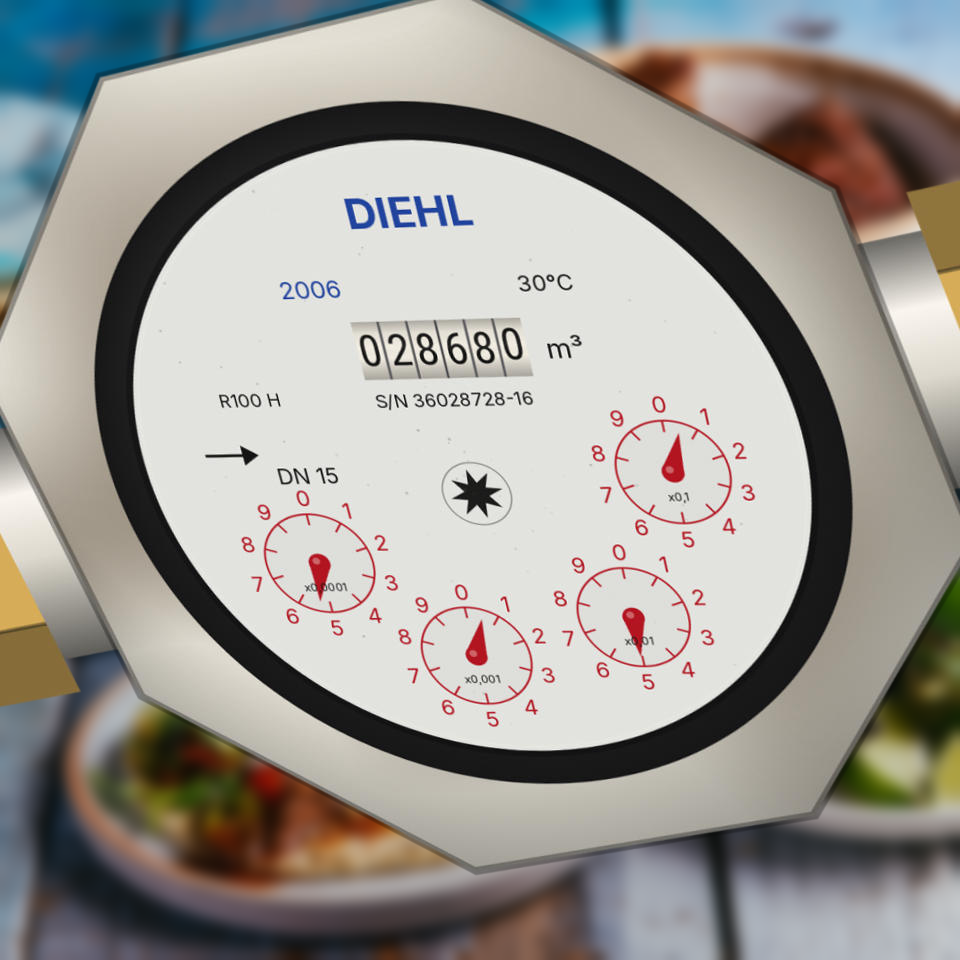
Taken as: 28680.0505 m³
